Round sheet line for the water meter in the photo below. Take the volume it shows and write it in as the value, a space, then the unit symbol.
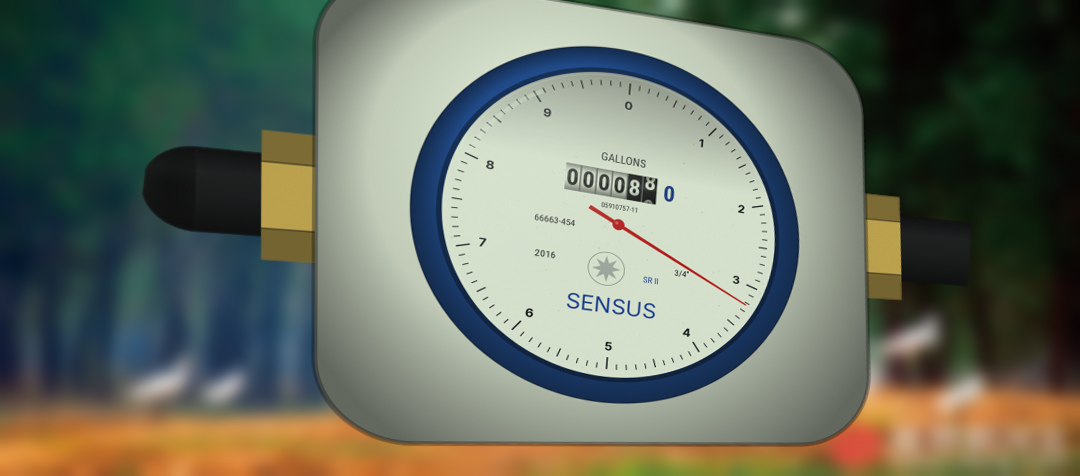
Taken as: 883.2 gal
